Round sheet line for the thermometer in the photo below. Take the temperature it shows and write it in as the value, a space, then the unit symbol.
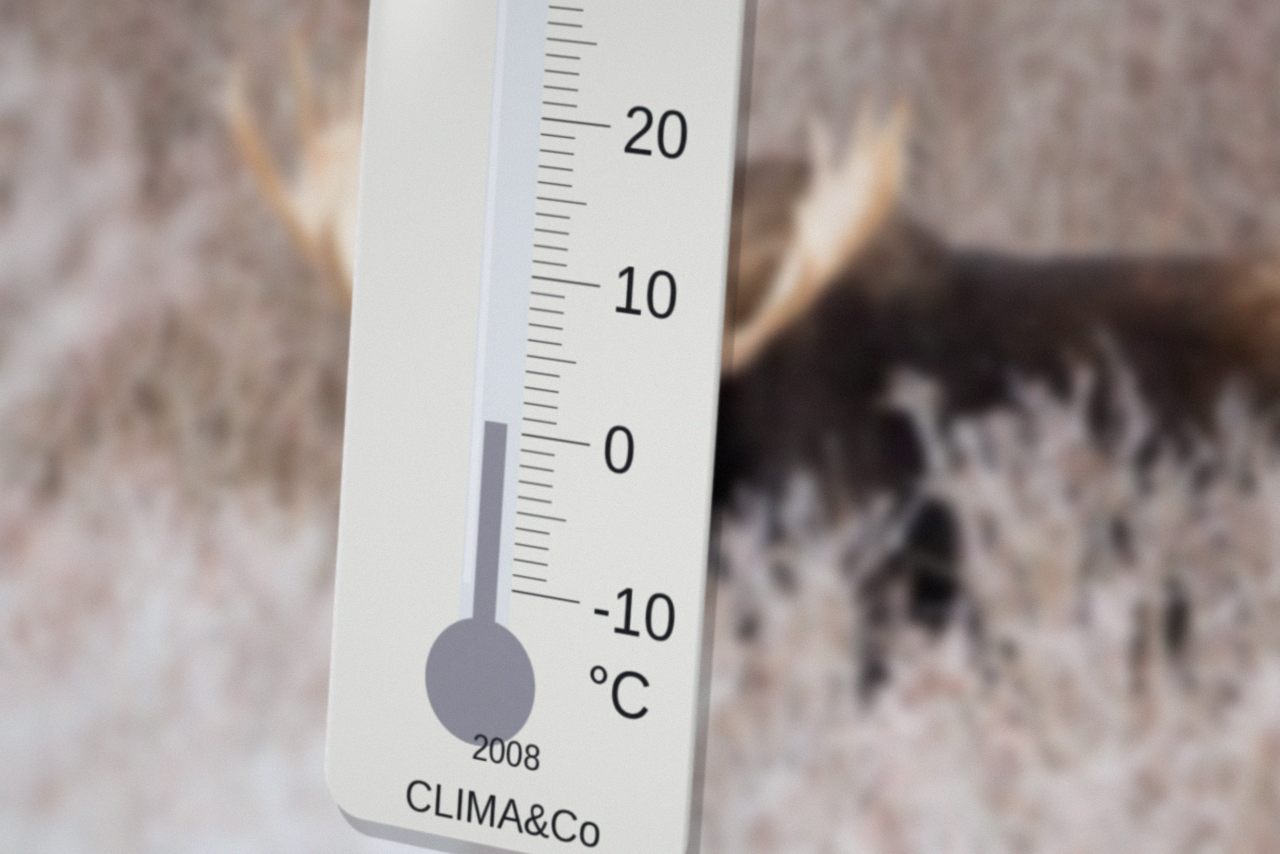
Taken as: 0.5 °C
